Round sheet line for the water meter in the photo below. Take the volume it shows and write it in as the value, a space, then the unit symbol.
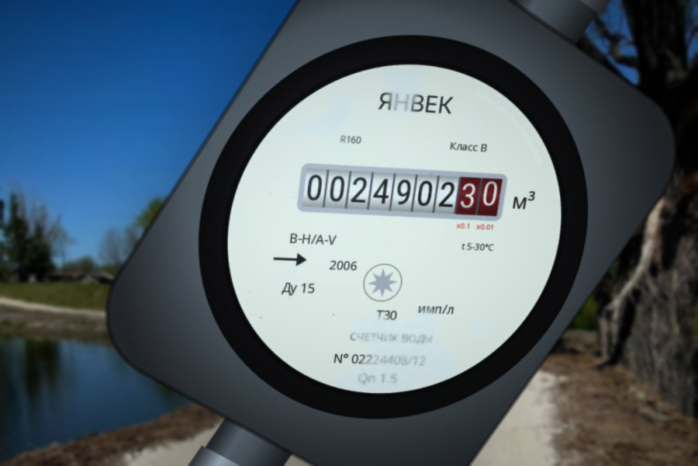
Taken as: 24902.30 m³
